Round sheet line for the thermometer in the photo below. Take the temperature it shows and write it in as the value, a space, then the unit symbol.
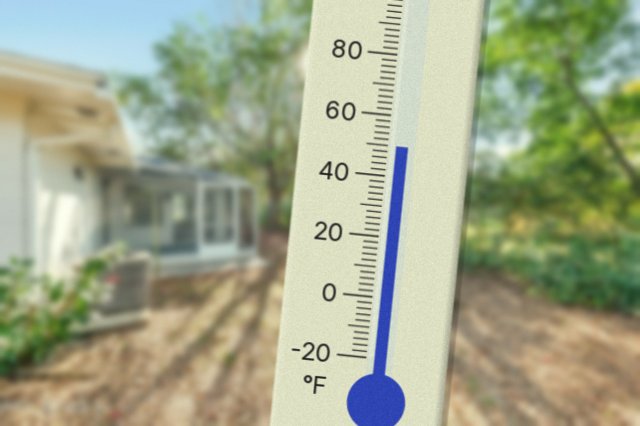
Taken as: 50 °F
